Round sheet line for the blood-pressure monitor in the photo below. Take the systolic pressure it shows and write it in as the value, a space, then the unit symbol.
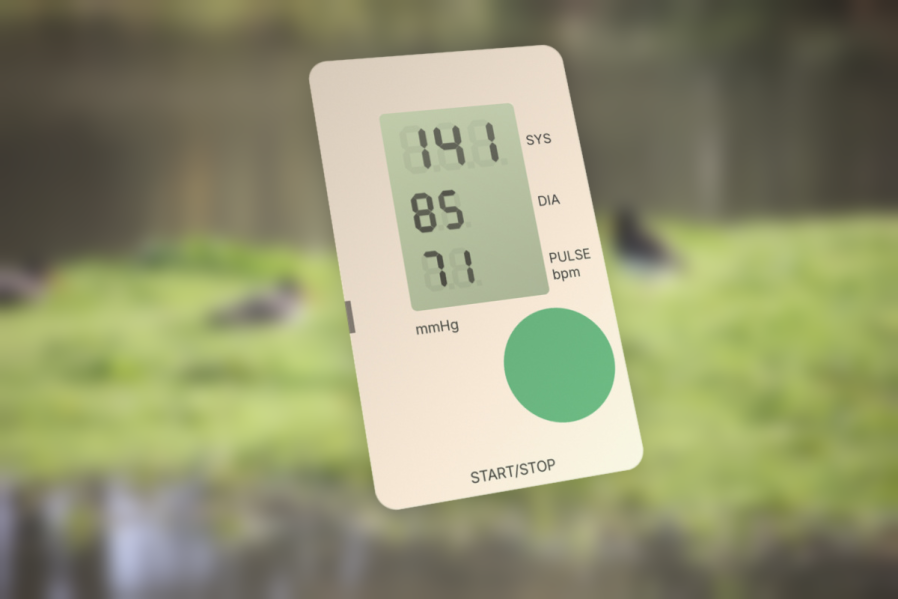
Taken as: 141 mmHg
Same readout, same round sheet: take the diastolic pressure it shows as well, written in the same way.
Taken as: 85 mmHg
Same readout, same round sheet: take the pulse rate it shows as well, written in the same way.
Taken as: 71 bpm
